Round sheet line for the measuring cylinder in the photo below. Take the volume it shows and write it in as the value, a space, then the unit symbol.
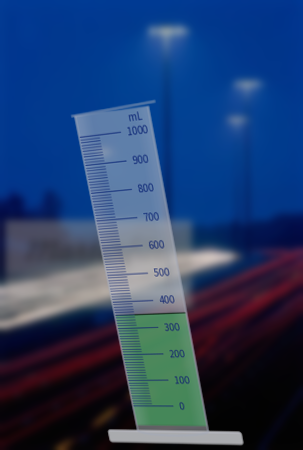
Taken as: 350 mL
